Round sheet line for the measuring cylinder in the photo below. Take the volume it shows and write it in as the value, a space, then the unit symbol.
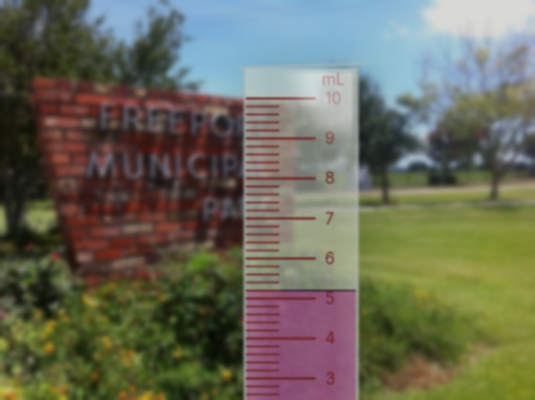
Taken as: 5.2 mL
